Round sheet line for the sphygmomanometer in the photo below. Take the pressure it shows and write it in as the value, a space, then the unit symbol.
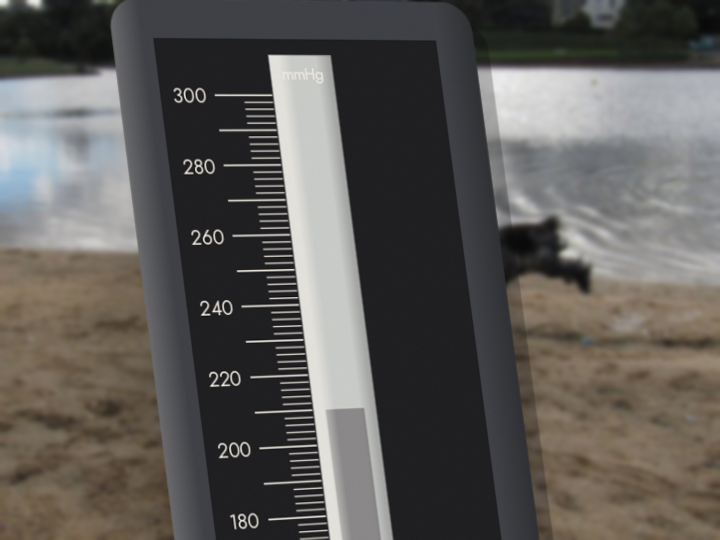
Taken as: 210 mmHg
